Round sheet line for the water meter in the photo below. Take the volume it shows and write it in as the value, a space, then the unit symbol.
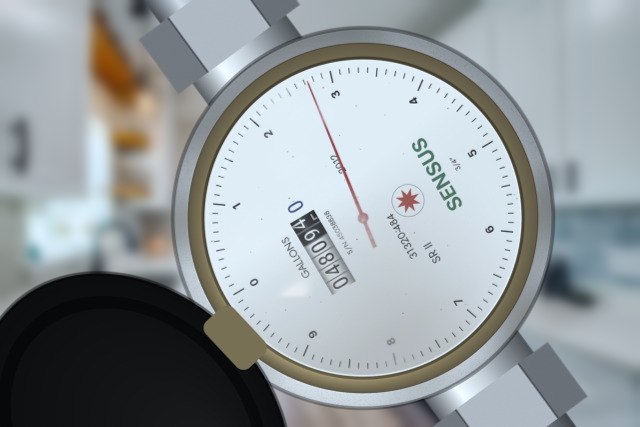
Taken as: 480942.7 gal
